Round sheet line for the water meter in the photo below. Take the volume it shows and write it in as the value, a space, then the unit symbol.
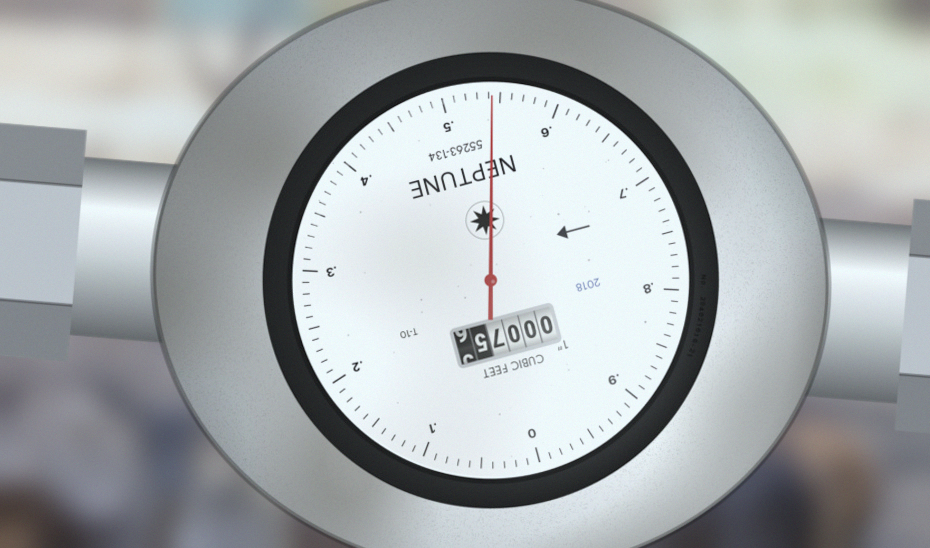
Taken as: 755.54 ft³
